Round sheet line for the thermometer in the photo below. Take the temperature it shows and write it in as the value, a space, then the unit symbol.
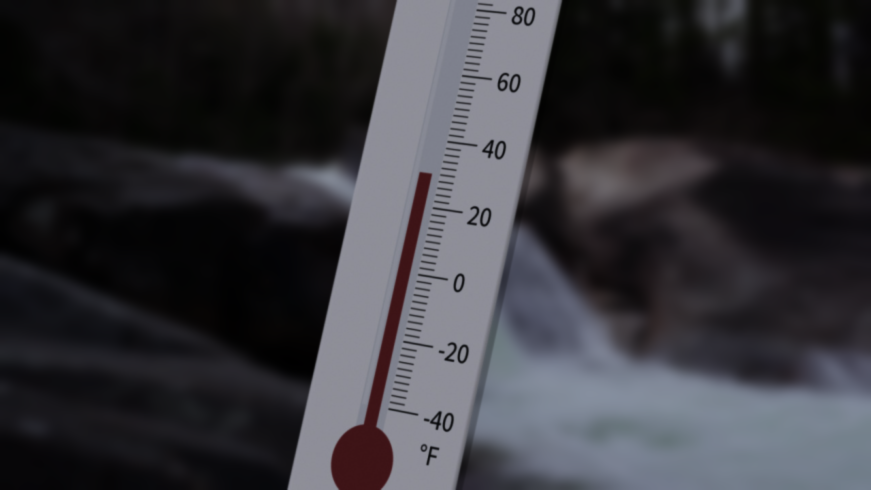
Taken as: 30 °F
